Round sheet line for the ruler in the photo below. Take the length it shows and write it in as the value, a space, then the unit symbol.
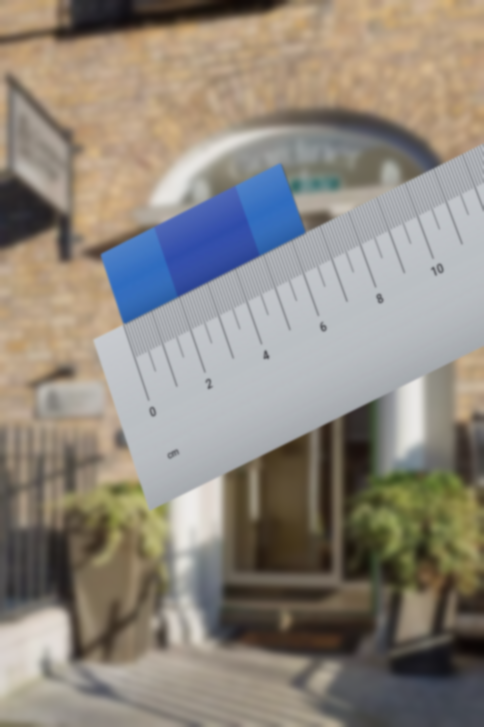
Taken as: 6.5 cm
